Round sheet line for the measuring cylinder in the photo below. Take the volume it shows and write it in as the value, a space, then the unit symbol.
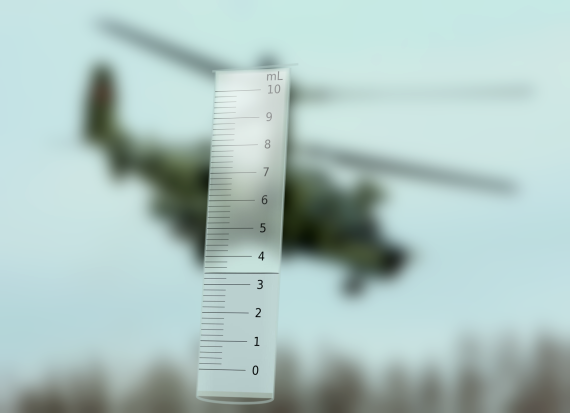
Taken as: 3.4 mL
